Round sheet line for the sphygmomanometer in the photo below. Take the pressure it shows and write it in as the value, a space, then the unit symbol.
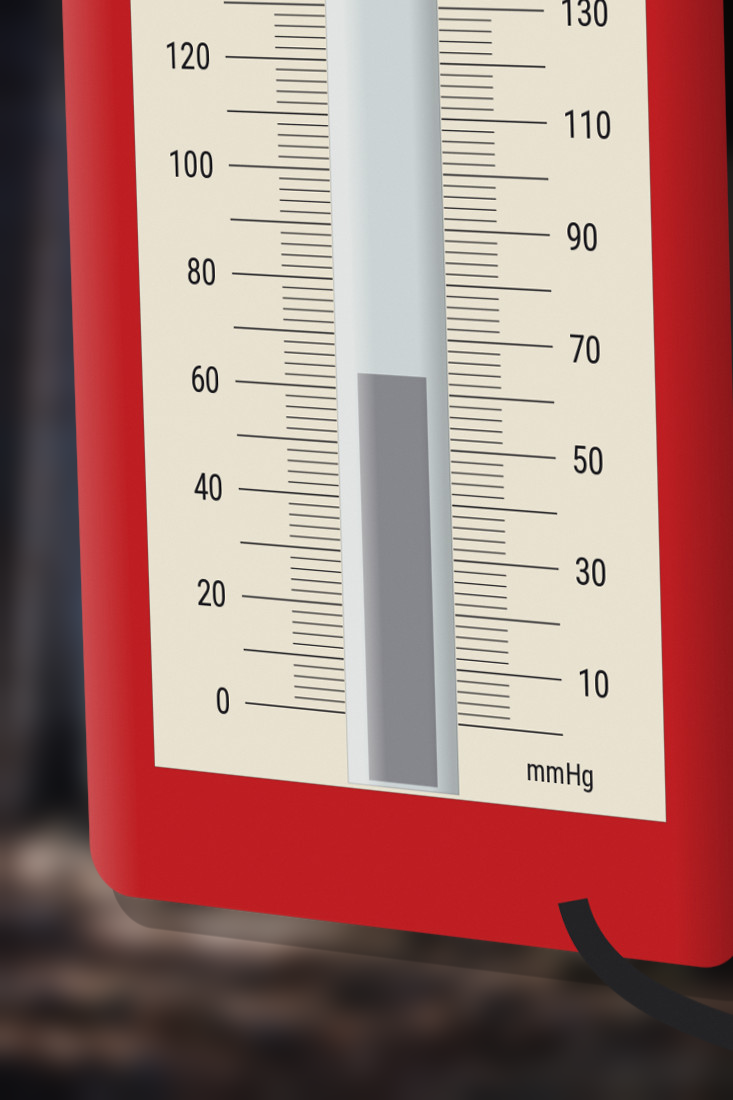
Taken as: 63 mmHg
